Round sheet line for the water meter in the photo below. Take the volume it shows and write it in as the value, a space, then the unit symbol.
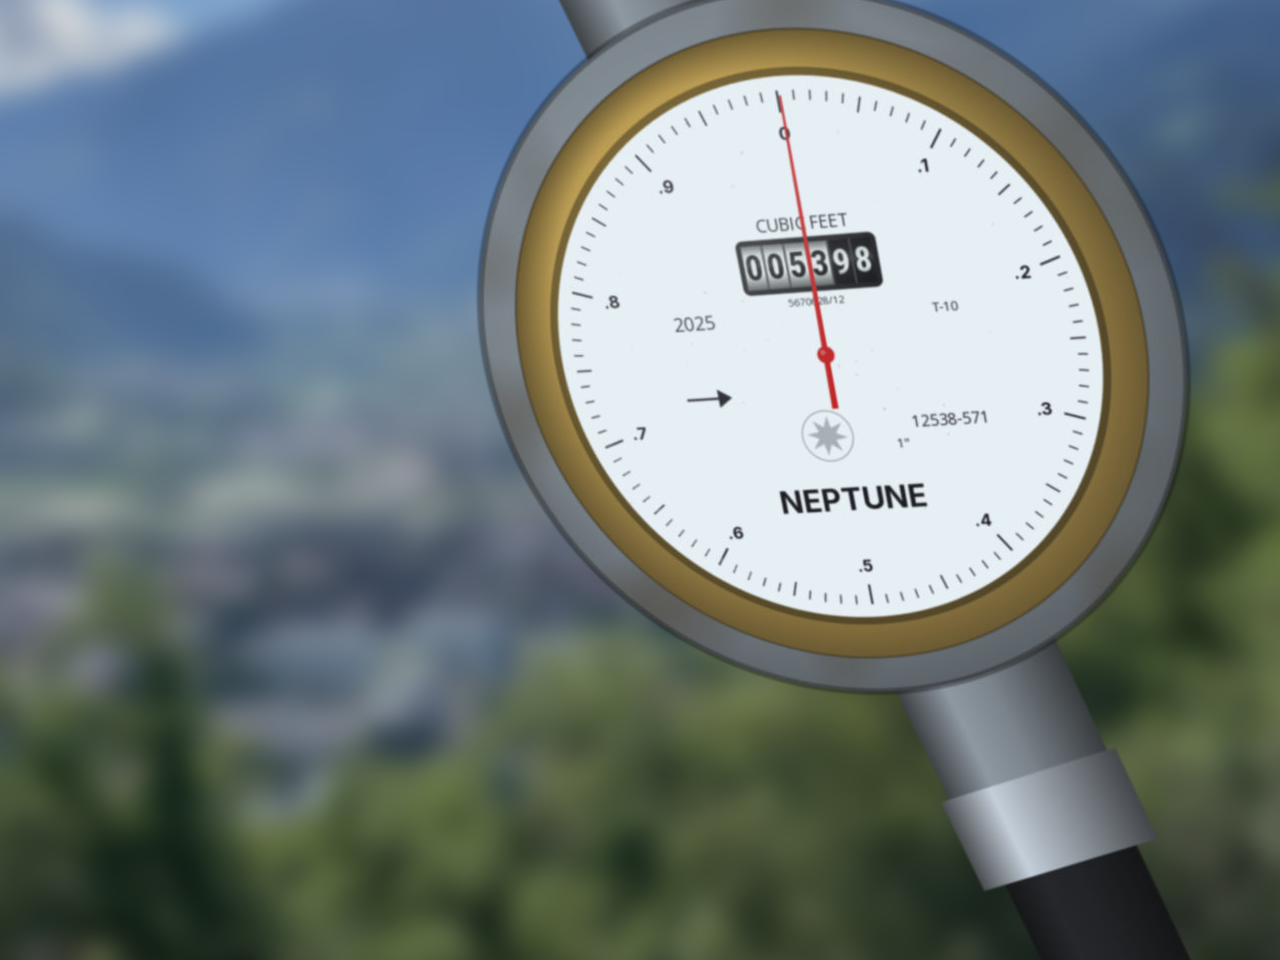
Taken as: 5398.00 ft³
